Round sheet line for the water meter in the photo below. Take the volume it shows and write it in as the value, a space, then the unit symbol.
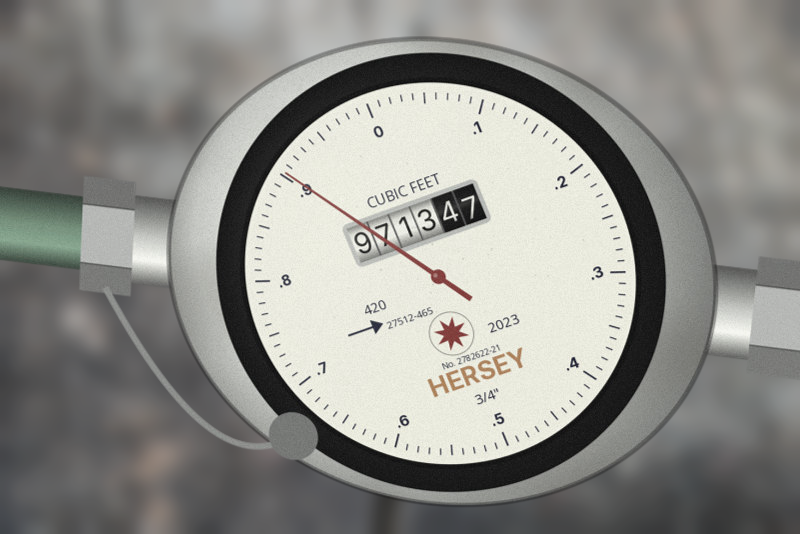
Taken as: 971346.90 ft³
